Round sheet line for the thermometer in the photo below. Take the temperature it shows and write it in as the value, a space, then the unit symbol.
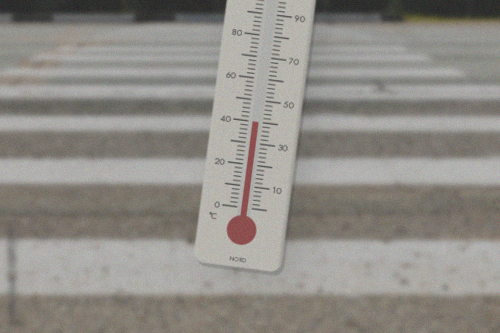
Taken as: 40 °C
